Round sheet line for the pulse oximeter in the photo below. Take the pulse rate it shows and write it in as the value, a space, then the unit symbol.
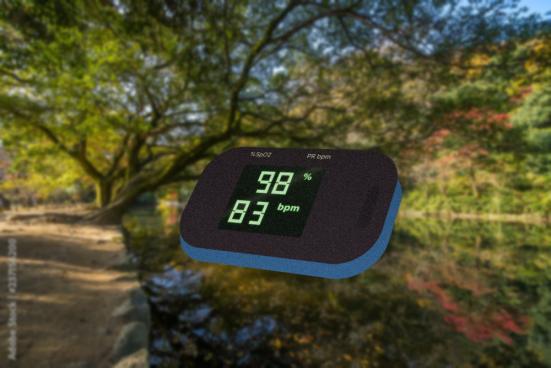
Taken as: 83 bpm
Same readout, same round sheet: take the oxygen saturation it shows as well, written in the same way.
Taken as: 98 %
